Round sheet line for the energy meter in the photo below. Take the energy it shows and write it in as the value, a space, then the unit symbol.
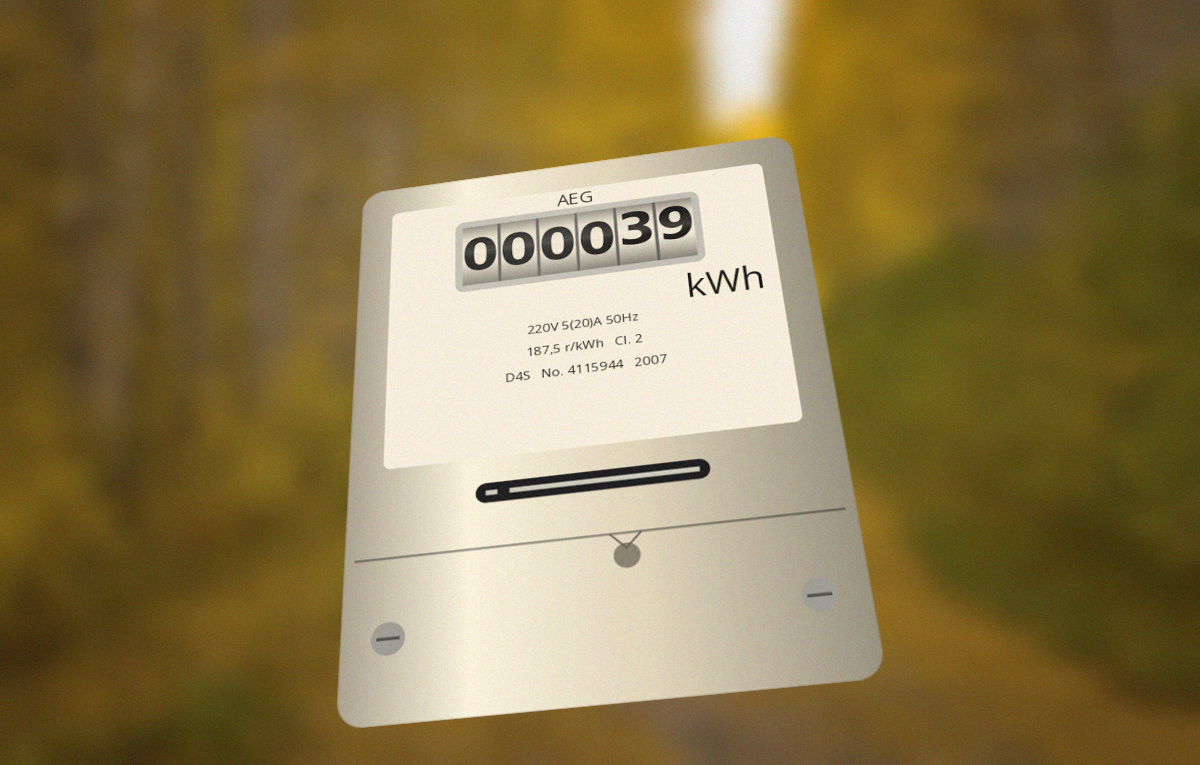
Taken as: 39 kWh
